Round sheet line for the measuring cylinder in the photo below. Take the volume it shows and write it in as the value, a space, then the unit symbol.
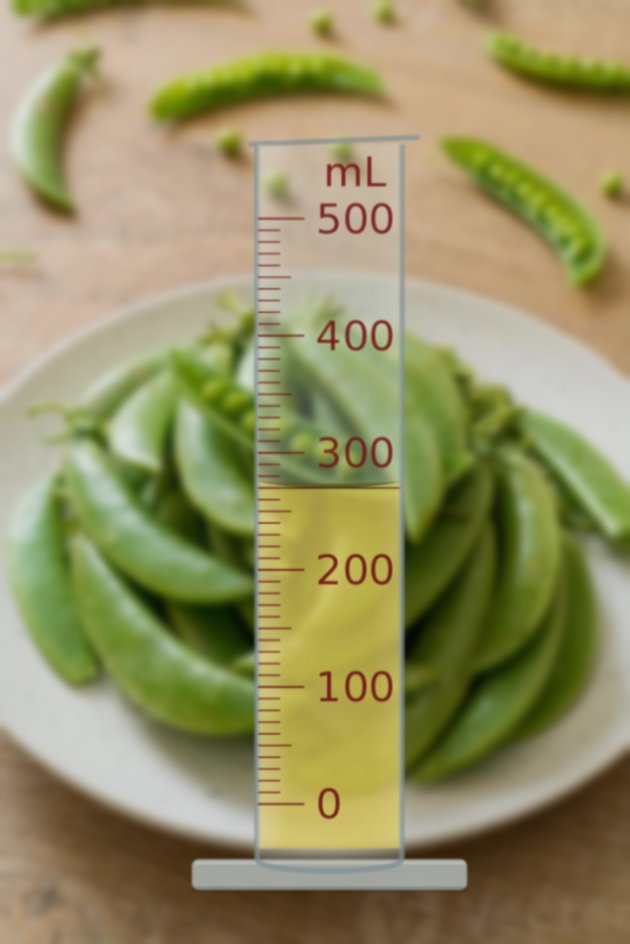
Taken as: 270 mL
